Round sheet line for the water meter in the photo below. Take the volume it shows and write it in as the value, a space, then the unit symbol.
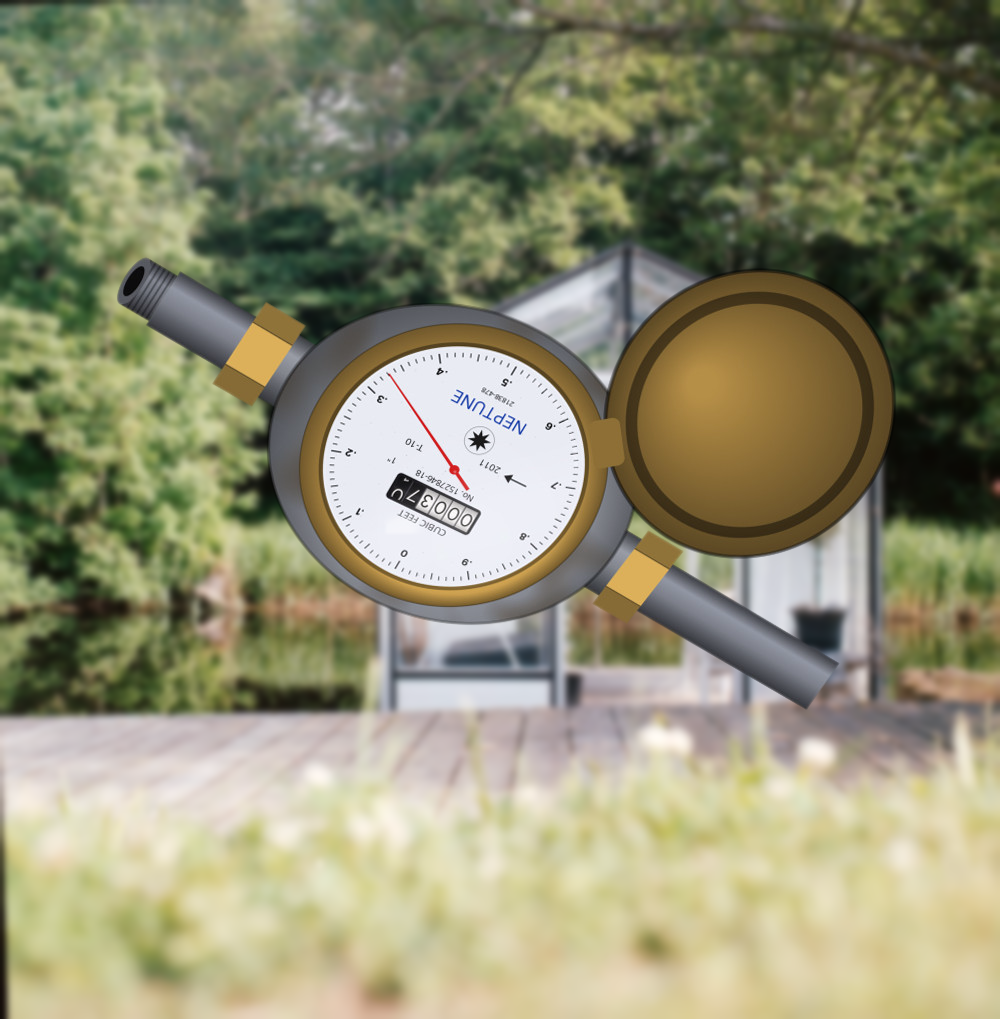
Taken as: 370.33 ft³
